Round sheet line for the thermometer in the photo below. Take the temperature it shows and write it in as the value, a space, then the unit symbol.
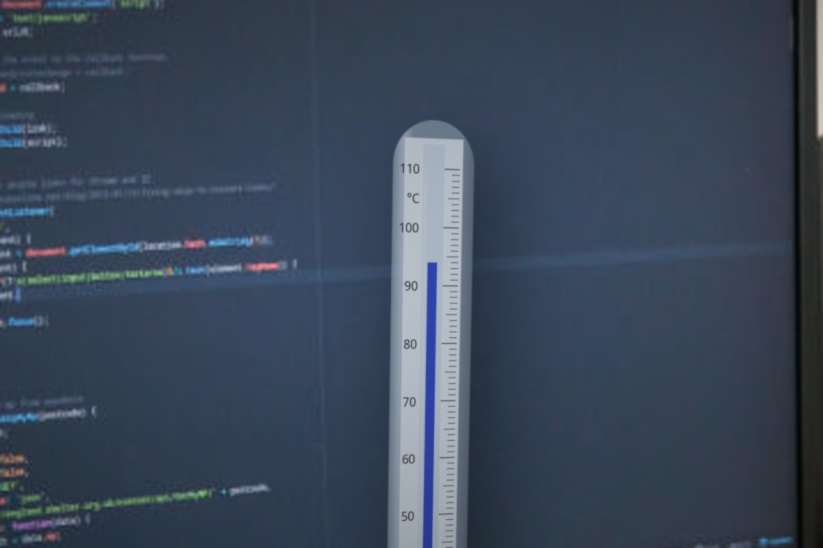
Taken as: 94 °C
